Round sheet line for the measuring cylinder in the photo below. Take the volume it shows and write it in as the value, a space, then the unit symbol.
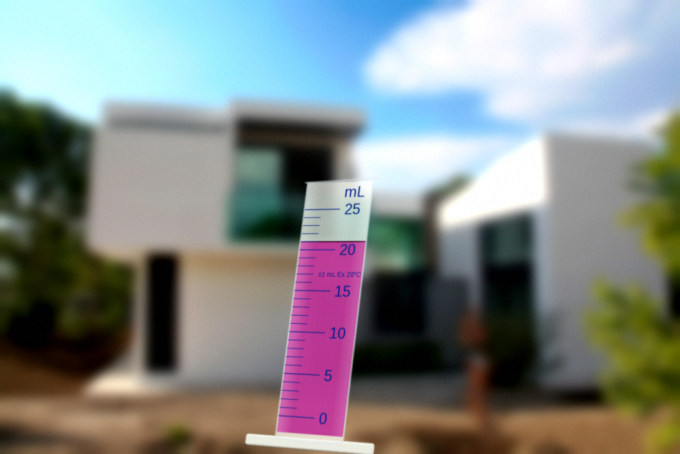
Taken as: 21 mL
